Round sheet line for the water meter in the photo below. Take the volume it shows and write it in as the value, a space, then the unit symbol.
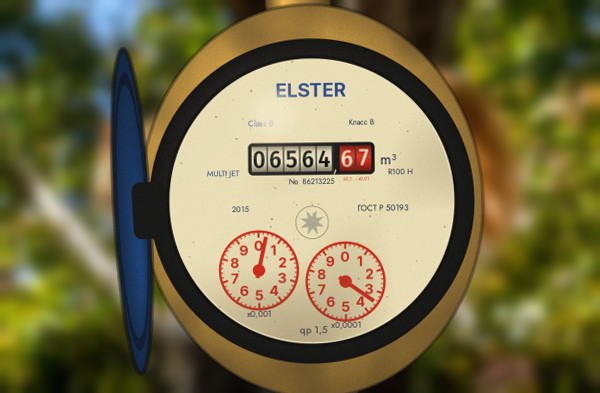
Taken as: 6564.6703 m³
